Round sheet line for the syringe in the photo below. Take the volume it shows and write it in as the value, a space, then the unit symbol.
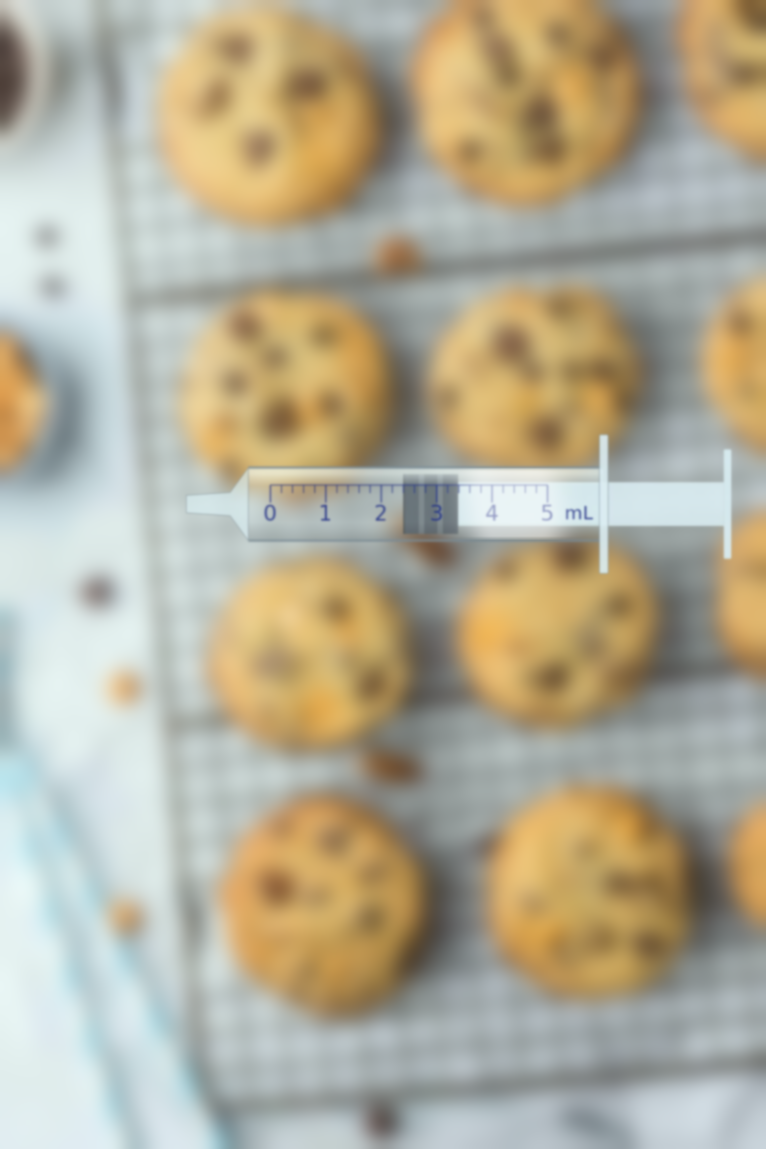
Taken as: 2.4 mL
